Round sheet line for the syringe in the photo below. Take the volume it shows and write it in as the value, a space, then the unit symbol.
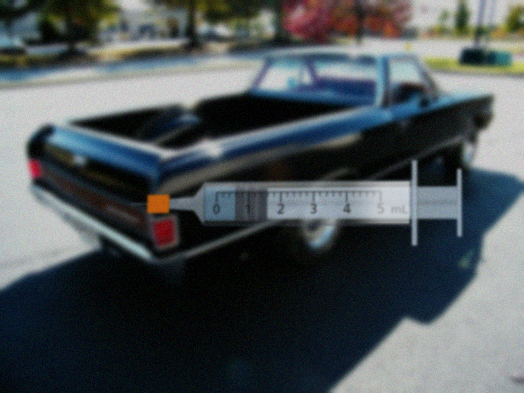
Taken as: 0.6 mL
